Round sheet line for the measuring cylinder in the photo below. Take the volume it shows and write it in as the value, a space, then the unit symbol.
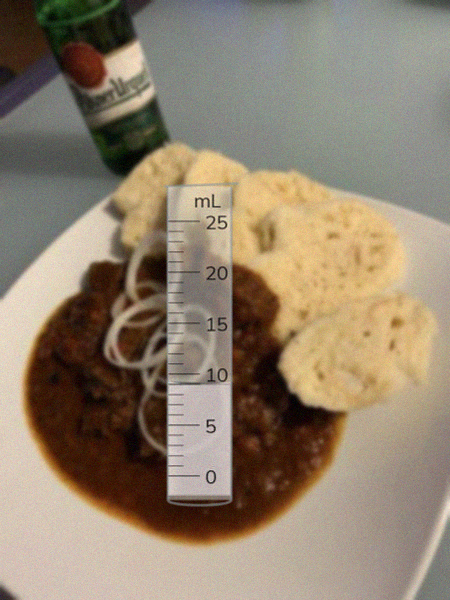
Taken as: 9 mL
